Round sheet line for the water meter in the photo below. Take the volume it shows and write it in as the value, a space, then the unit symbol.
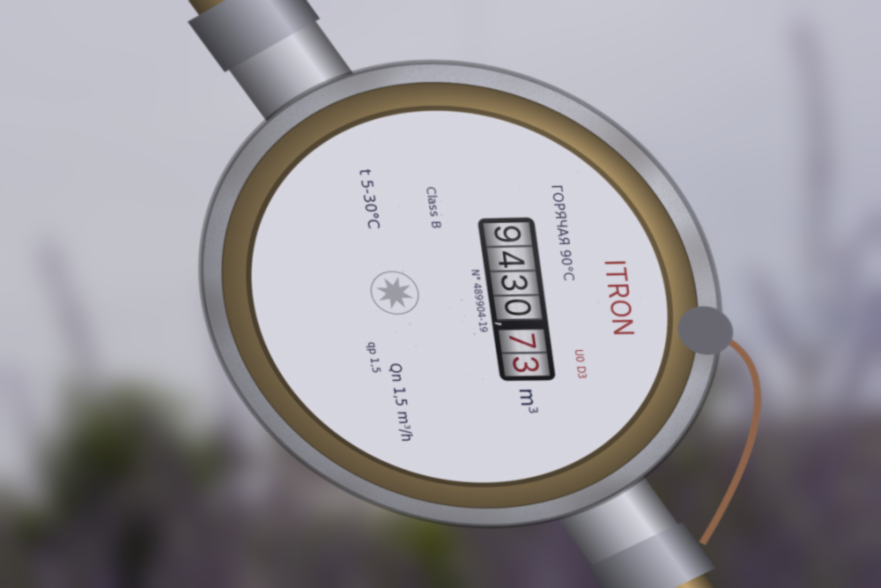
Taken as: 9430.73 m³
